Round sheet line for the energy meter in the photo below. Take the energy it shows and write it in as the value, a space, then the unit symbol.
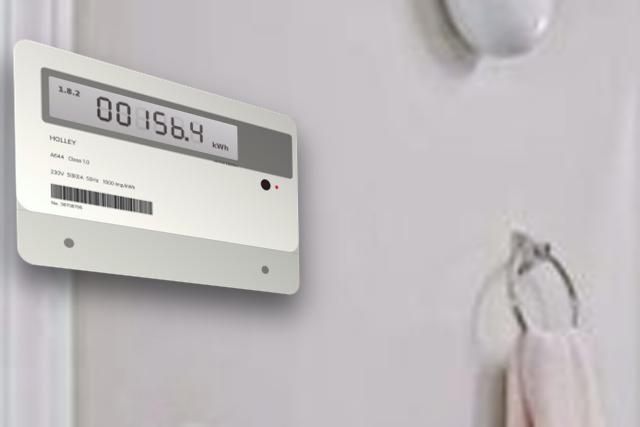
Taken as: 156.4 kWh
